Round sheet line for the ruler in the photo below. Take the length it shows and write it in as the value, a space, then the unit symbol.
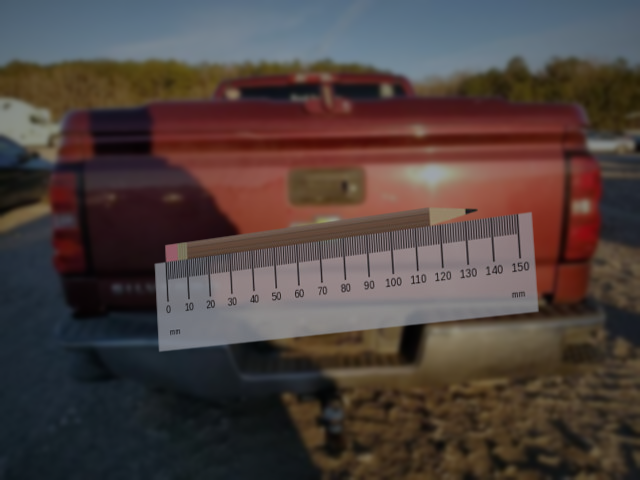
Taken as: 135 mm
